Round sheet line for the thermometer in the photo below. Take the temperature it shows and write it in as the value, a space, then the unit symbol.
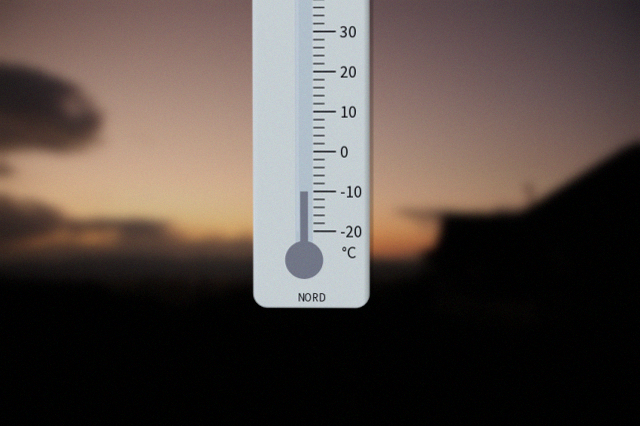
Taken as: -10 °C
